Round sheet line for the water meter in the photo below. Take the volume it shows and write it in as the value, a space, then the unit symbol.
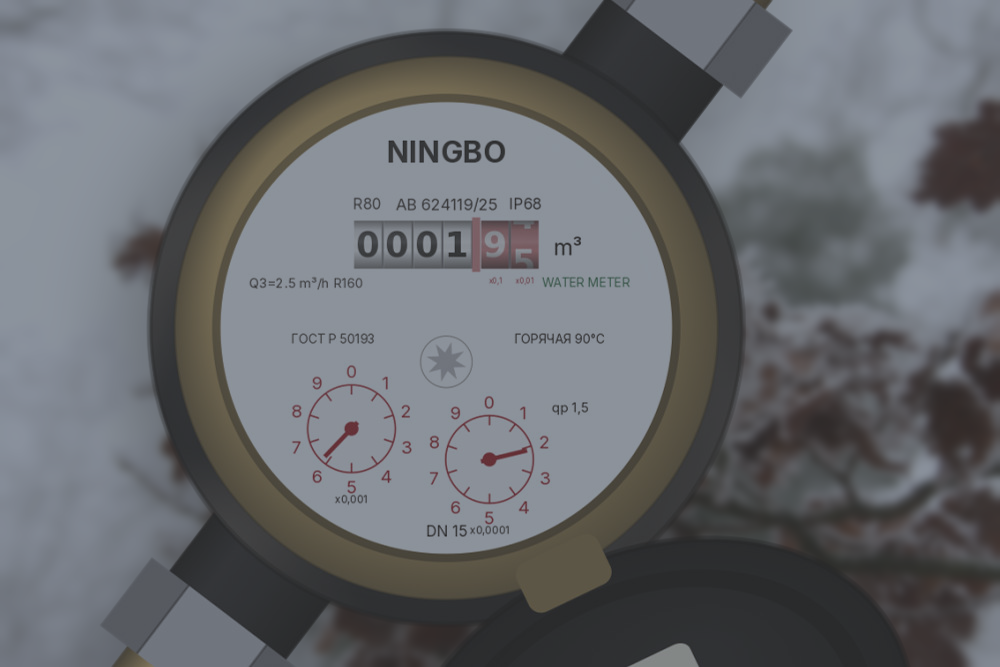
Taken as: 1.9462 m³
